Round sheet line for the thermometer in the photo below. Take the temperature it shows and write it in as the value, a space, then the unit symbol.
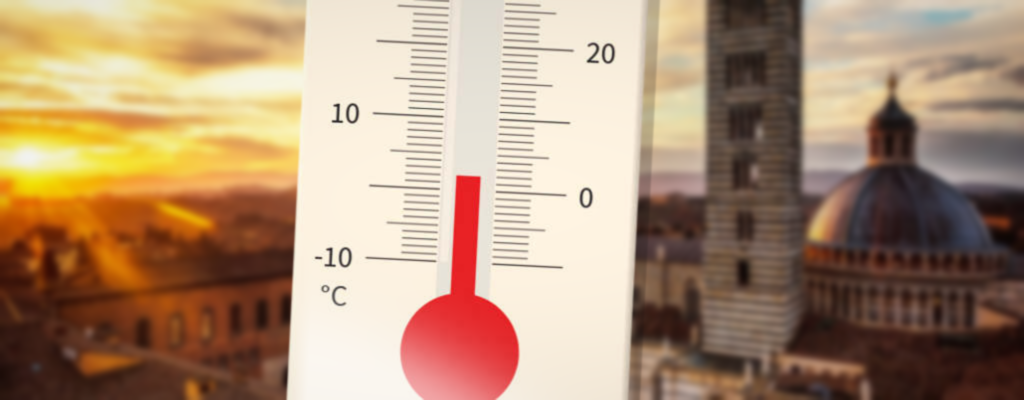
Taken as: 2 °C
